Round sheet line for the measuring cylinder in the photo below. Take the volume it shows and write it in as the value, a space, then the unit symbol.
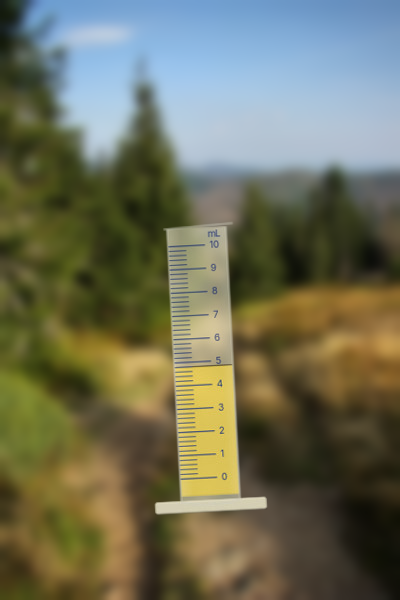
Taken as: 4.8 mL
